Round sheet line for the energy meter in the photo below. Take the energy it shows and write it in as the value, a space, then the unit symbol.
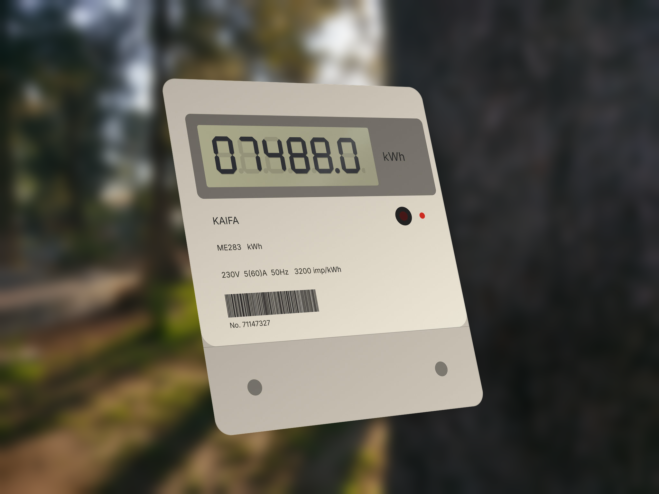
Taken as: 7488.0 kWh
